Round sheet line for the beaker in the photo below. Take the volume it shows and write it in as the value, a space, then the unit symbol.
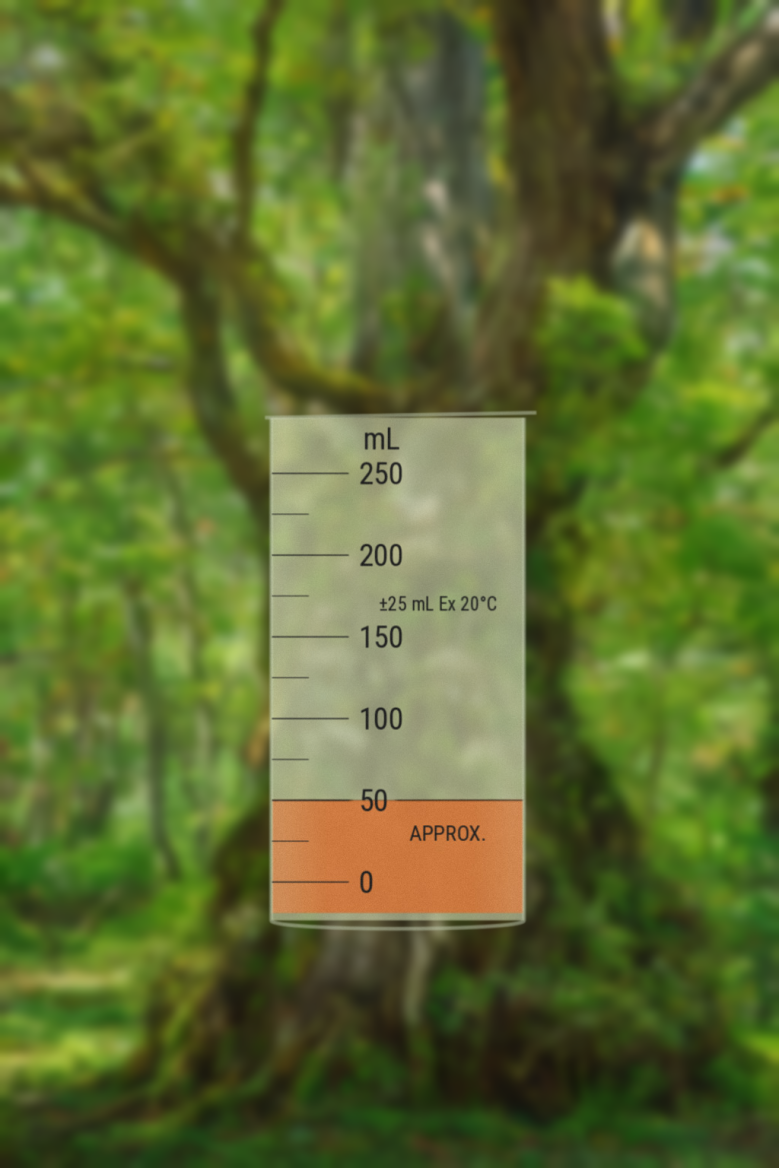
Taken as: 50 mL
